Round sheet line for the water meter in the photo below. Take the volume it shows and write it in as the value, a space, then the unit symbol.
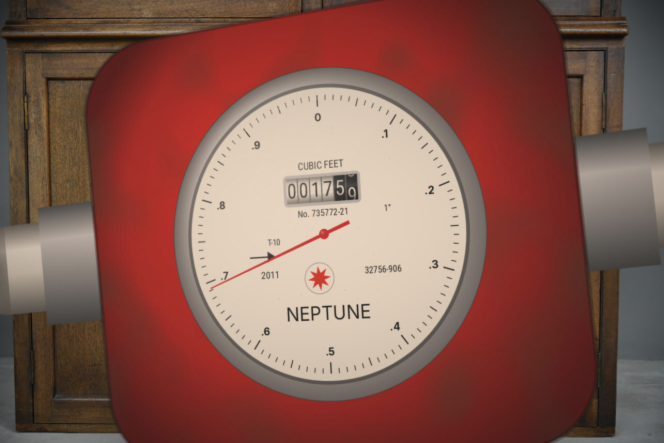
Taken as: 1758.69 ft³
